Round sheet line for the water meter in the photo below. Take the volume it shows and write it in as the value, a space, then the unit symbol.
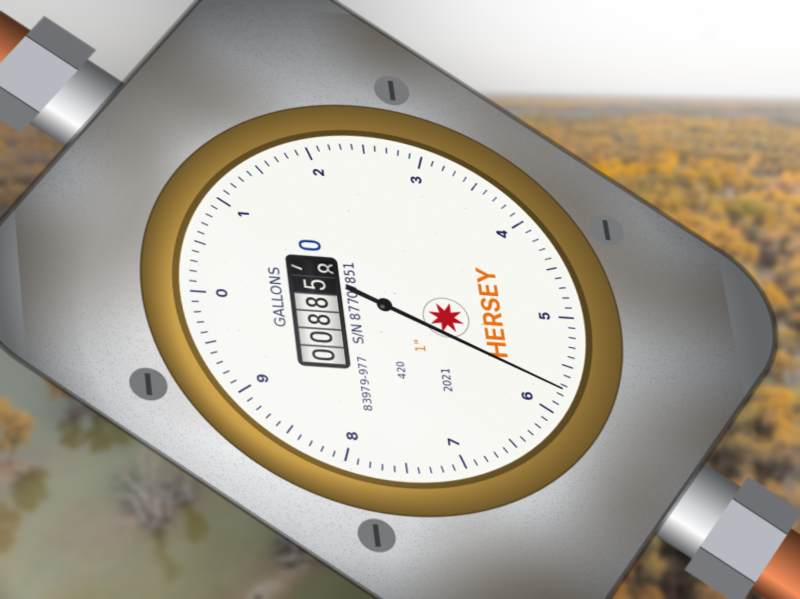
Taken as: 88575.7 gal
